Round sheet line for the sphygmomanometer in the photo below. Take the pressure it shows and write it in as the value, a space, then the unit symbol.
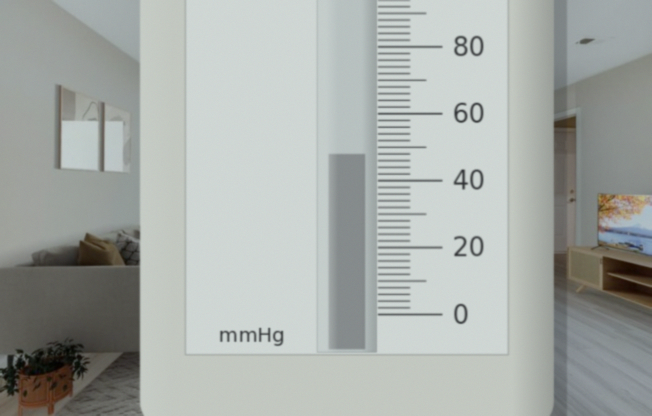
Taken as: 48 mmHg
